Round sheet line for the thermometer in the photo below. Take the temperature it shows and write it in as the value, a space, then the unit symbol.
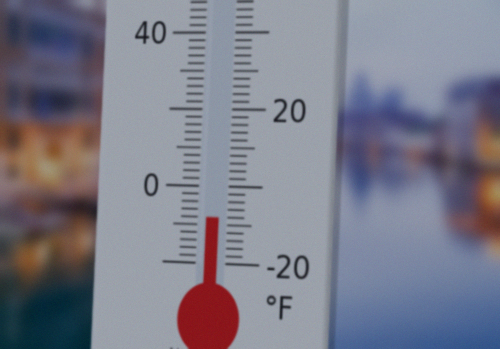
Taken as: -8 °F
